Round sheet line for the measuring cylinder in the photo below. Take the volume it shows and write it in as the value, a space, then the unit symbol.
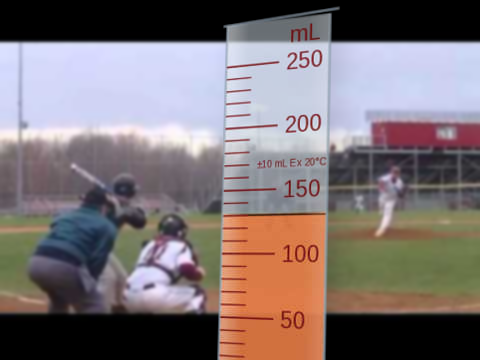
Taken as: 130 mL
